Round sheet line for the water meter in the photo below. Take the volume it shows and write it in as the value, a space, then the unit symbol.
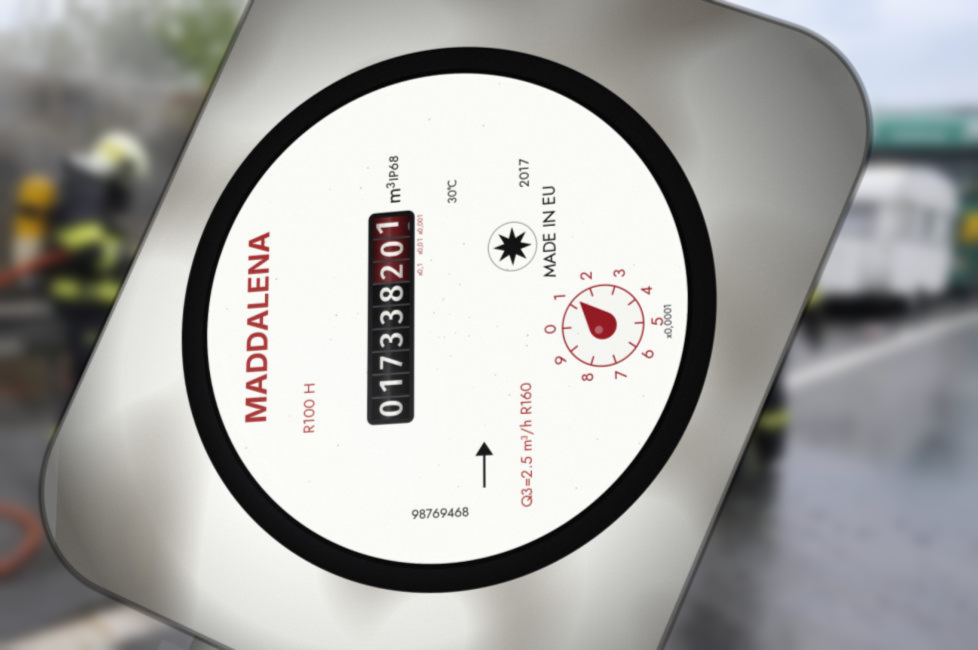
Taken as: 17338.2011 m³
